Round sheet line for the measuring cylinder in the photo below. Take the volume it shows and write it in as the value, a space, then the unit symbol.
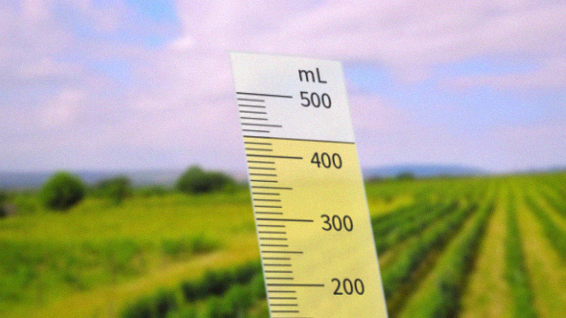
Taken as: 430 mL
